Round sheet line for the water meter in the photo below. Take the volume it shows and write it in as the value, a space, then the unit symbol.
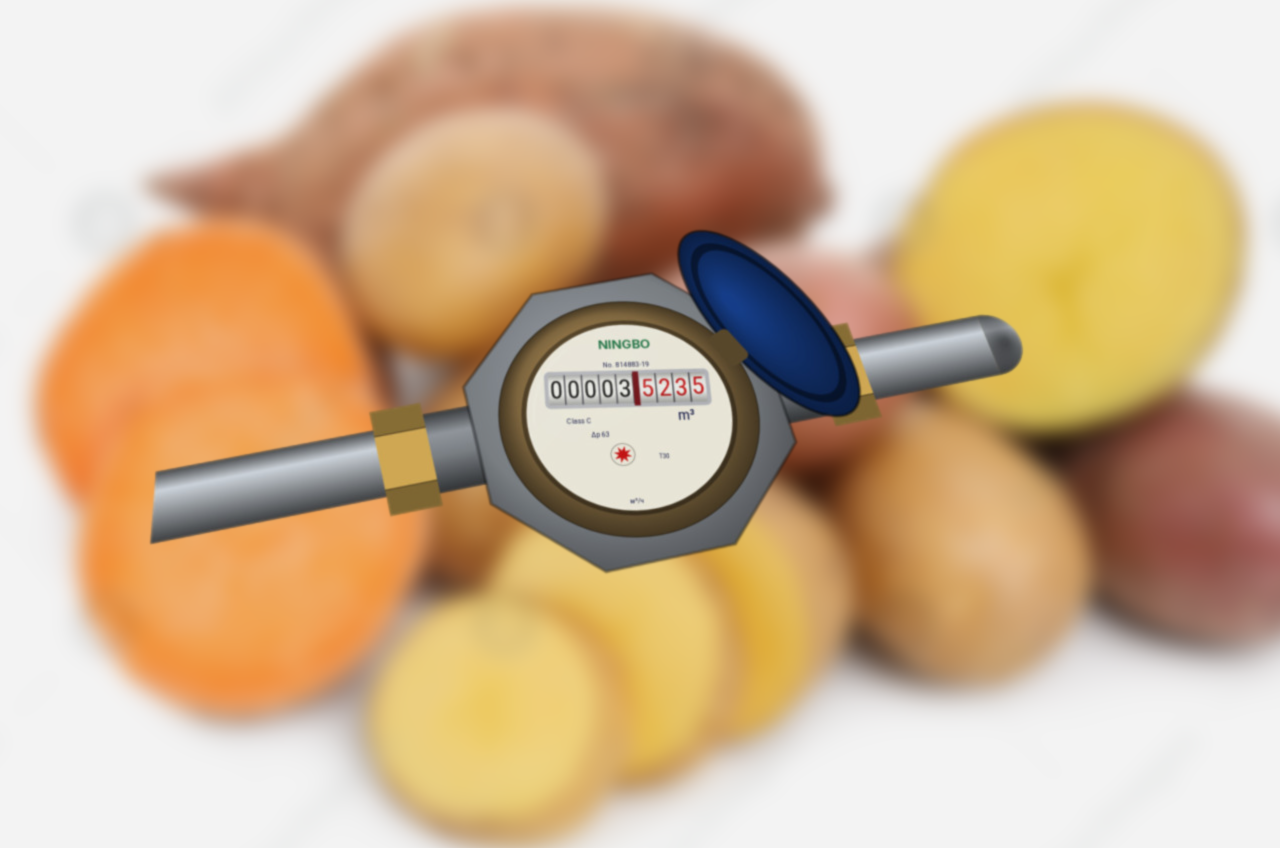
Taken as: 3.5235 m³
